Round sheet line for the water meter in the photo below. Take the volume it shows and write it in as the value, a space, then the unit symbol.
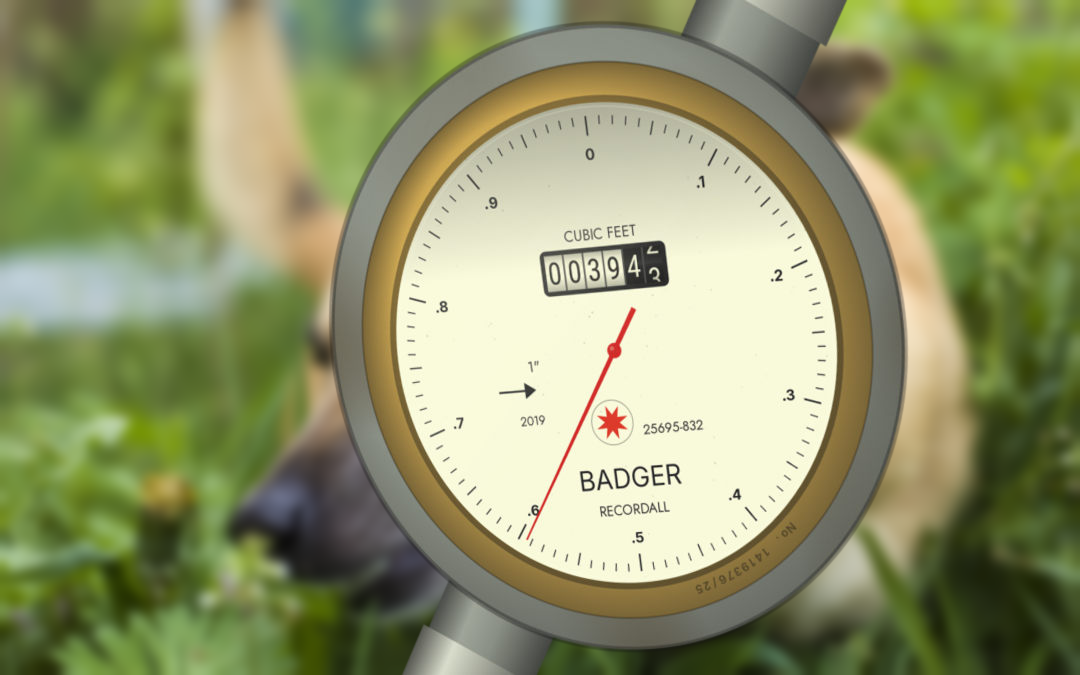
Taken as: 3942.59 ft³
